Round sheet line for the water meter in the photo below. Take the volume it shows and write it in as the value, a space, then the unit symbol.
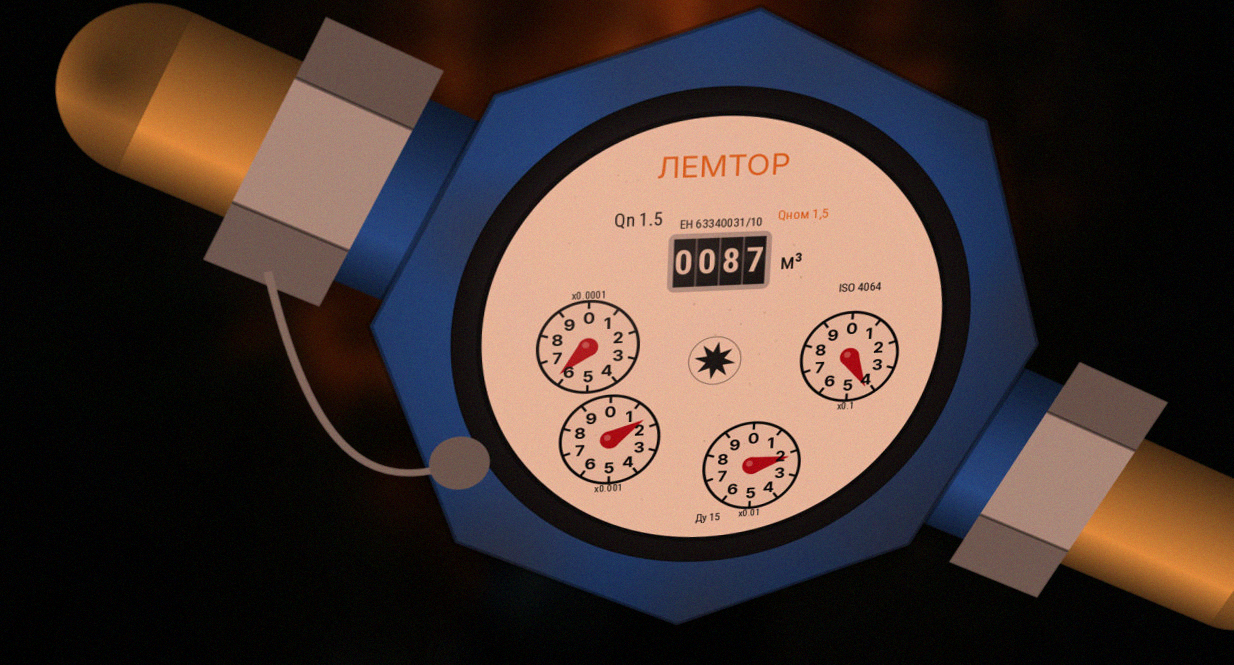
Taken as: 87.4216 m³
